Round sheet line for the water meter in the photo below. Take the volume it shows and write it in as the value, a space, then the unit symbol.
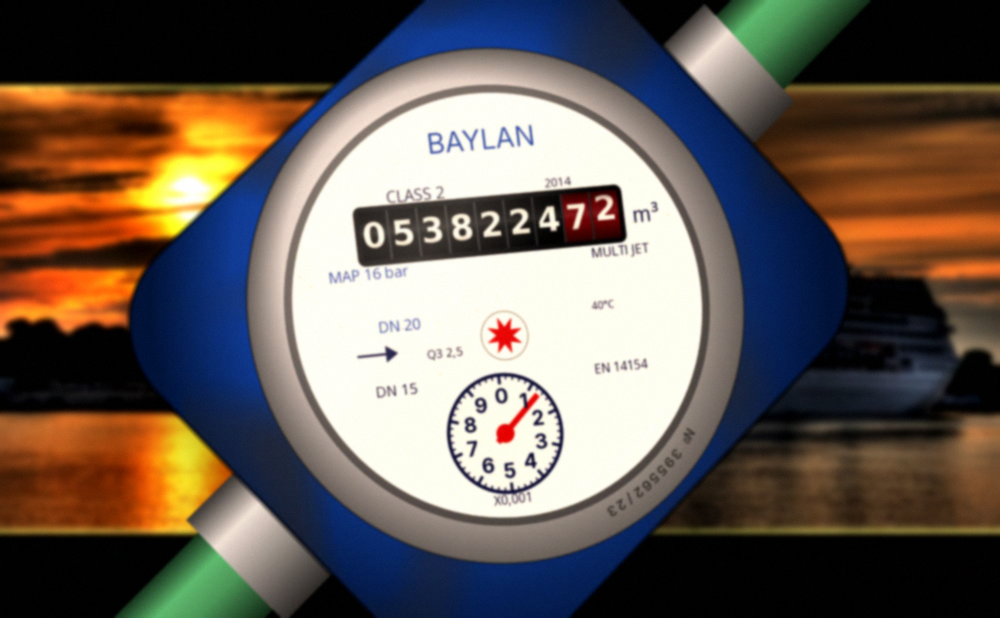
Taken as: 538224.721 m³
